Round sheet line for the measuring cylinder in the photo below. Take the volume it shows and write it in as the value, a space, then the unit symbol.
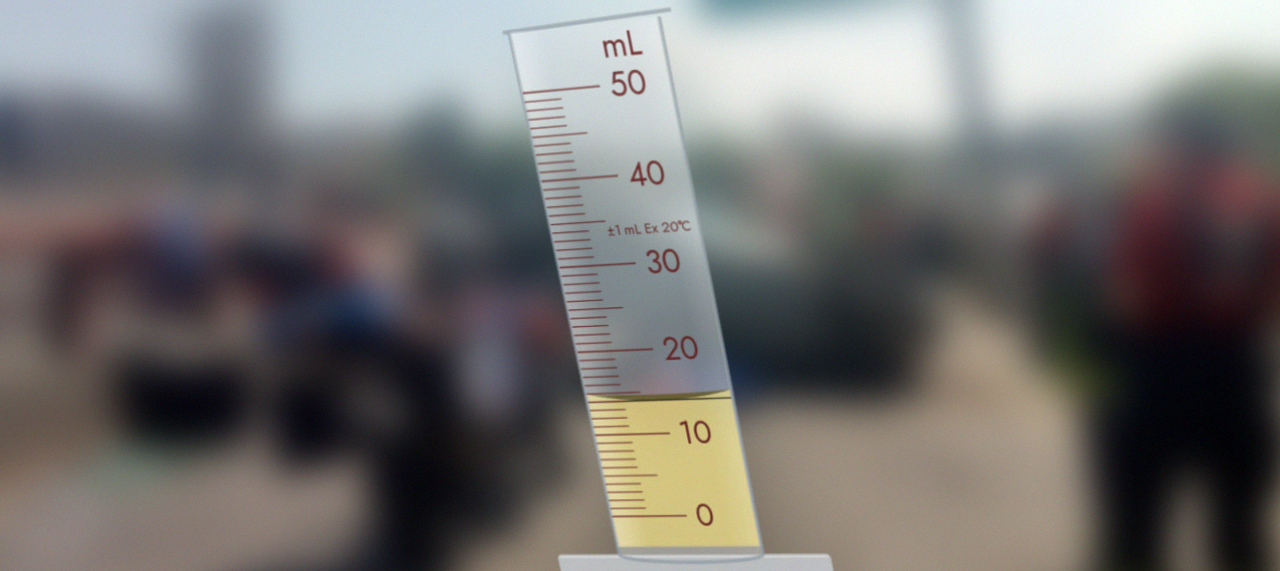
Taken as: 14 mL
